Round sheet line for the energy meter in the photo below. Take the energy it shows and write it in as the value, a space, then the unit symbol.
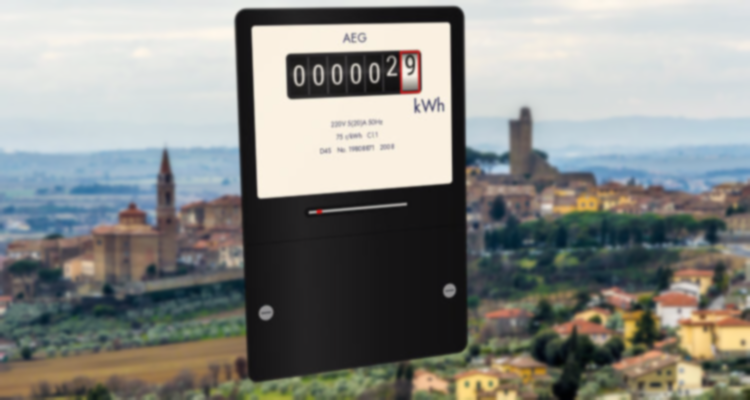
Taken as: 2.9 kWh
